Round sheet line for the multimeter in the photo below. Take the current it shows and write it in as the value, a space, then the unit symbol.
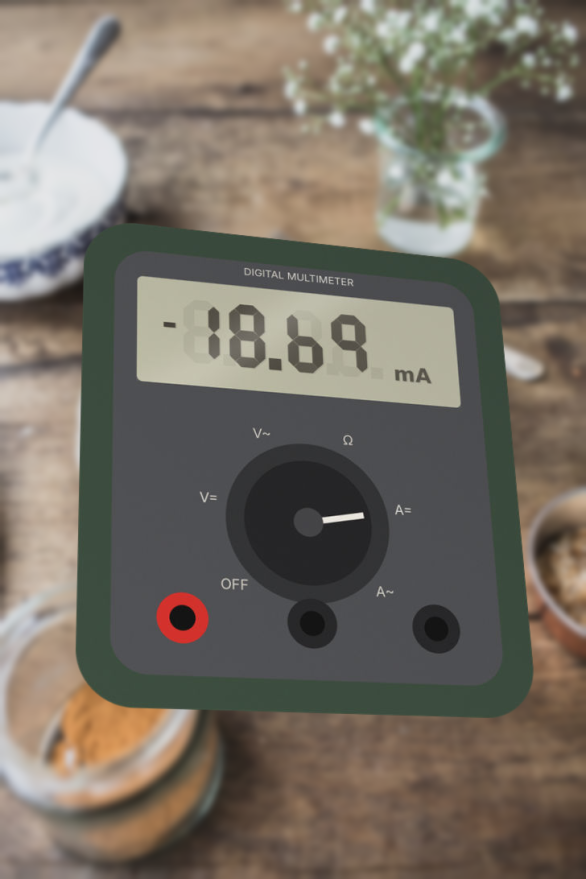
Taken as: -18.69 mA
